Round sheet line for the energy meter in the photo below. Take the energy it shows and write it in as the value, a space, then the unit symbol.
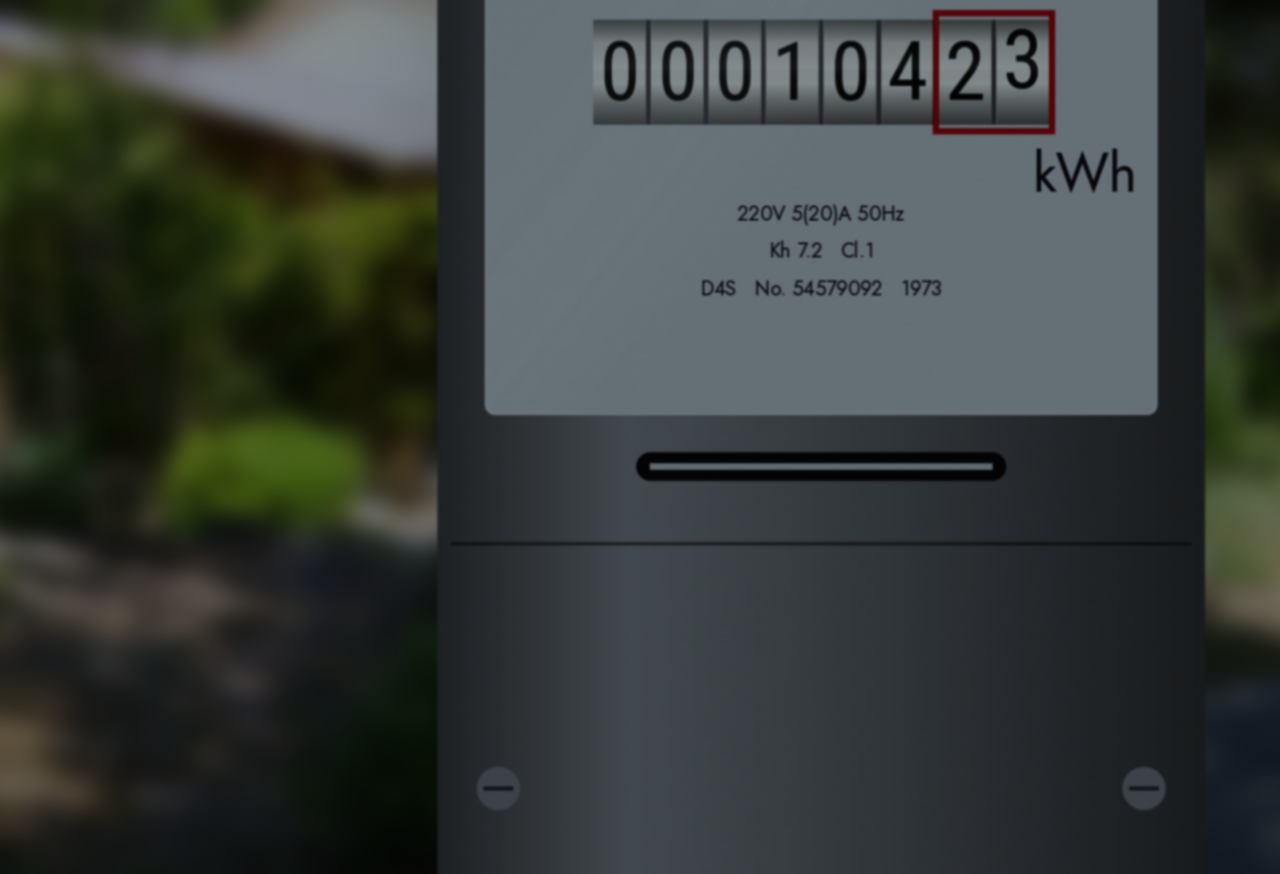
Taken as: 104.23 kWh
